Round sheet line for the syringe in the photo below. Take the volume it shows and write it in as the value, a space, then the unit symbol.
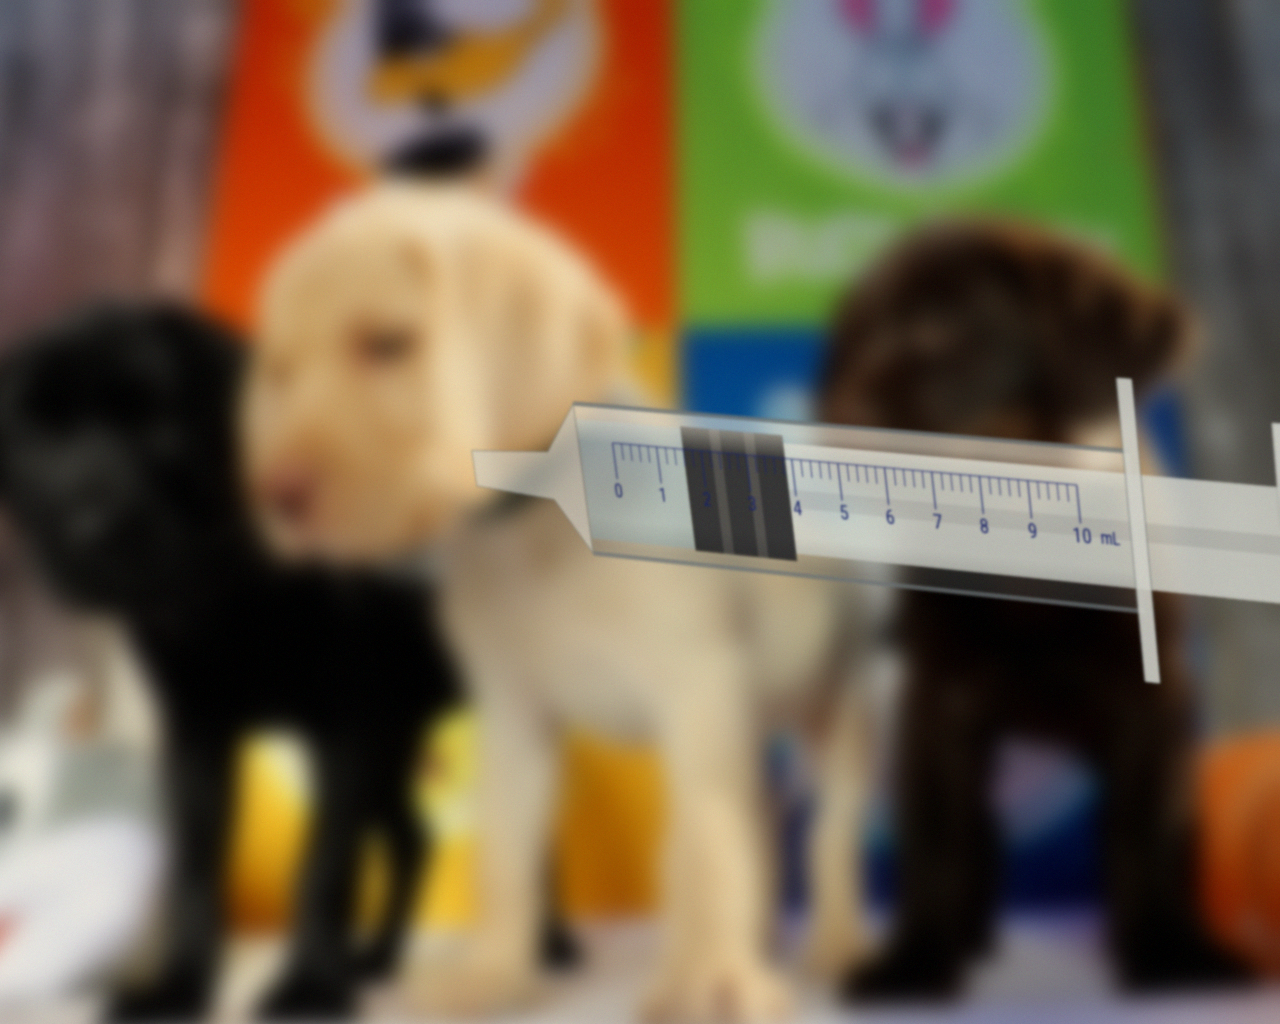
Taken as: 1.6 mL
